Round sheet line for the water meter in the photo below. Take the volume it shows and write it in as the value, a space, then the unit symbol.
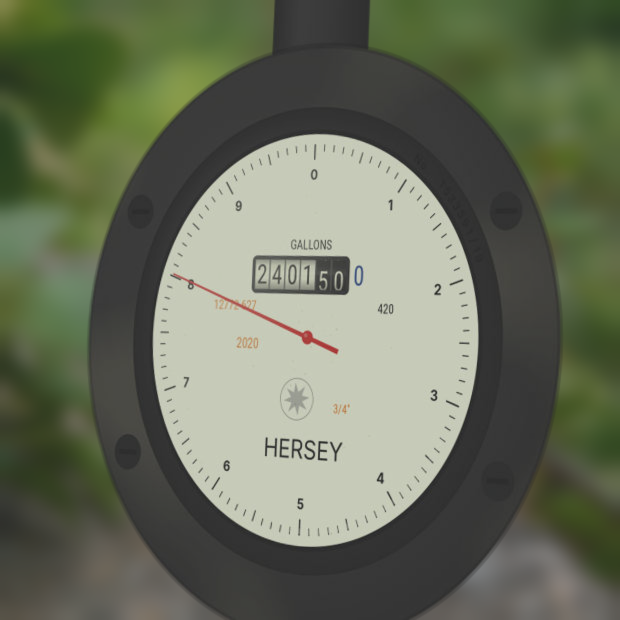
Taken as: 2401498.0 gal
